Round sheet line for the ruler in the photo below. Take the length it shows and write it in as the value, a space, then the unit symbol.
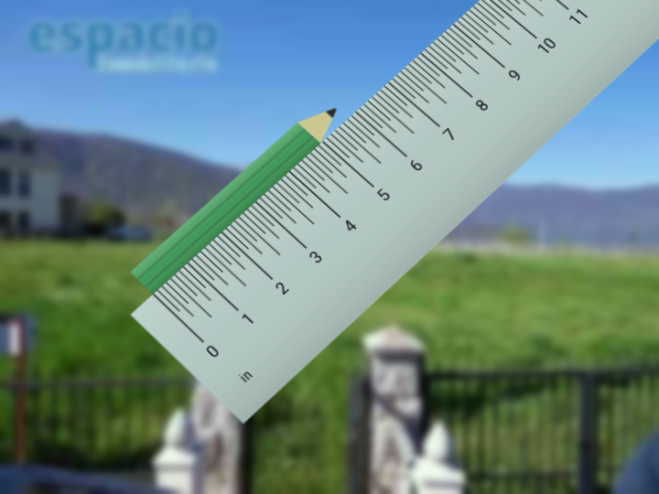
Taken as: 5.75 in
